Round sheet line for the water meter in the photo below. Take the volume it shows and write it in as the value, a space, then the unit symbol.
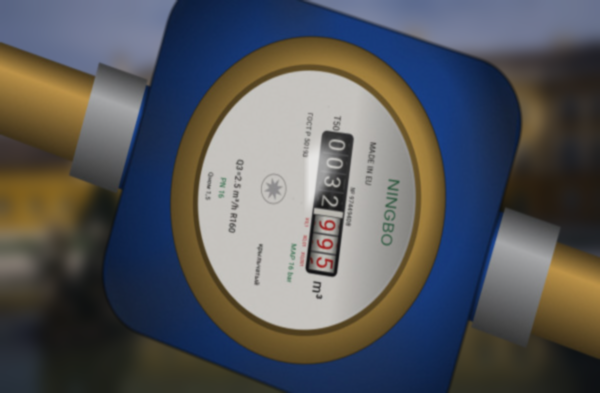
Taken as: 32.995 m³
